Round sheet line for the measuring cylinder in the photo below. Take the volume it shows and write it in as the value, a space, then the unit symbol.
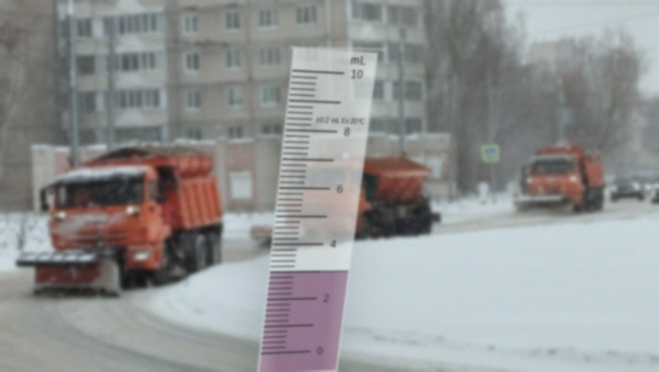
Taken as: 3 mL
